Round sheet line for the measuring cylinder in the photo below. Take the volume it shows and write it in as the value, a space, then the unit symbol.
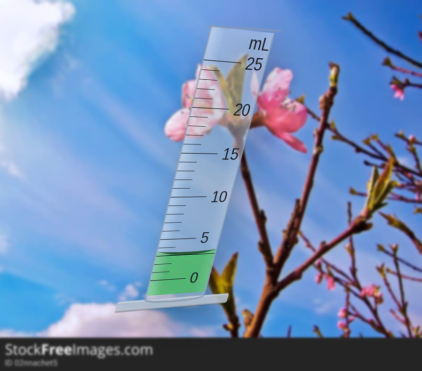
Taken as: 3 mL
